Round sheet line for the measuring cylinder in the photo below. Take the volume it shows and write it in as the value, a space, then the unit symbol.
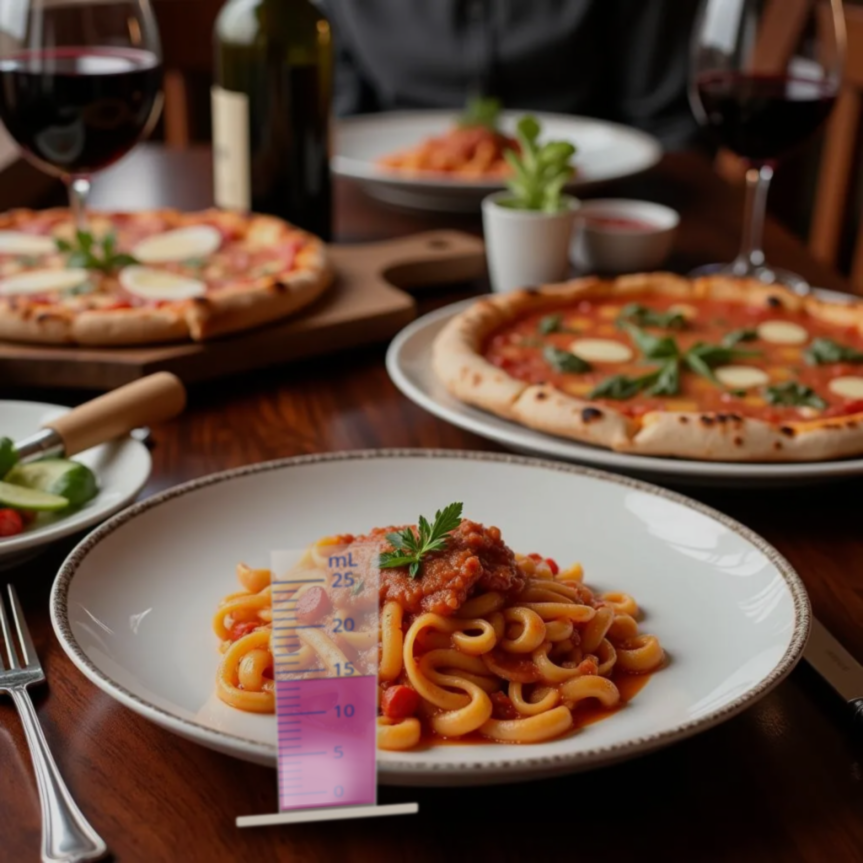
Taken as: 14 mL
